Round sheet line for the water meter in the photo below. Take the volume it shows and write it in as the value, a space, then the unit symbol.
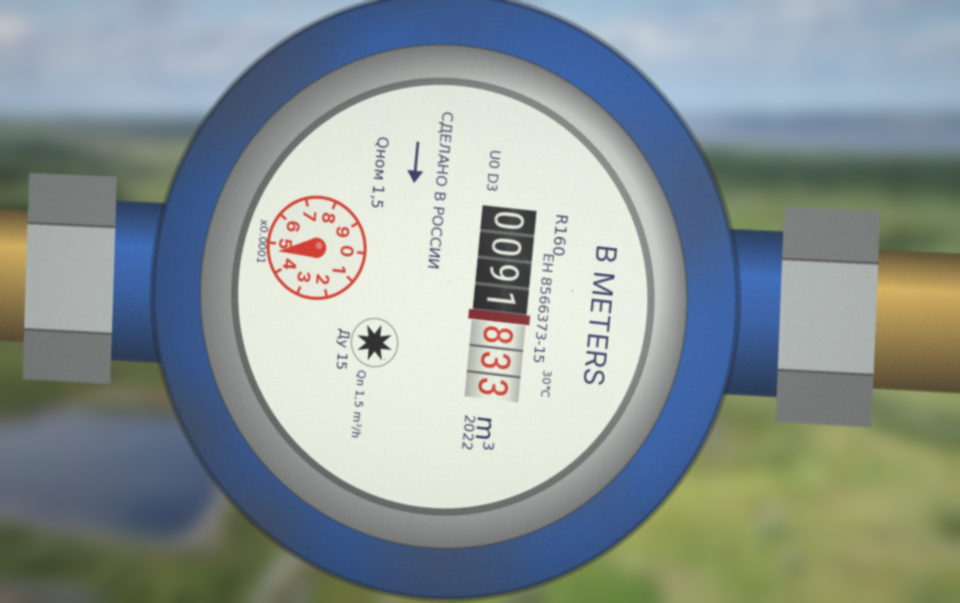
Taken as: 91.8334 m³
